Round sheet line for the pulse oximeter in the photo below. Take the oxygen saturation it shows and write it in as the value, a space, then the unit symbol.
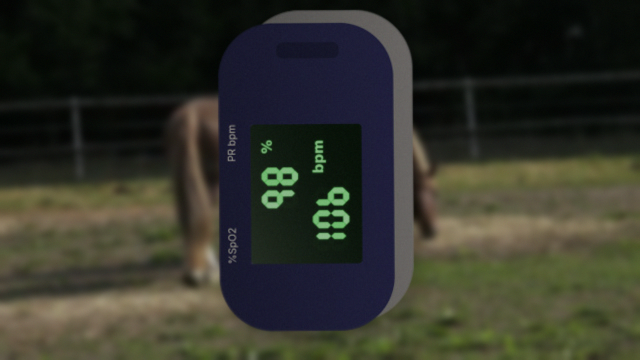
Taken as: 98 %
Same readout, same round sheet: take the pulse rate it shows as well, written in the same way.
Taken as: 106 bpm
